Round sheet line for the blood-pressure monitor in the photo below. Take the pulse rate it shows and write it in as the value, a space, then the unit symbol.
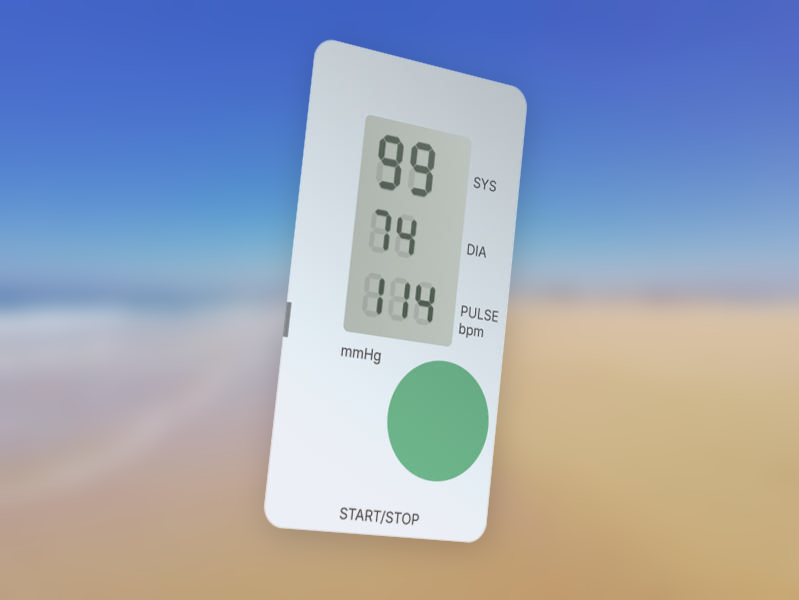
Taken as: 114 bpm
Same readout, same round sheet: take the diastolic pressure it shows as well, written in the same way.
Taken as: 74 mmHg
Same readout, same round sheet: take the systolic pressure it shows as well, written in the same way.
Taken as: 99 mmHg
